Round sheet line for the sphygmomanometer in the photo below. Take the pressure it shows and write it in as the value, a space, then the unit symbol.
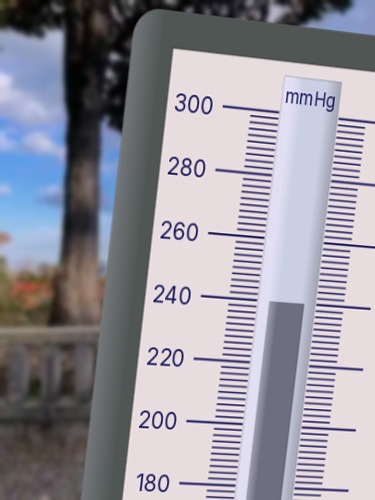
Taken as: 240 mmHg
